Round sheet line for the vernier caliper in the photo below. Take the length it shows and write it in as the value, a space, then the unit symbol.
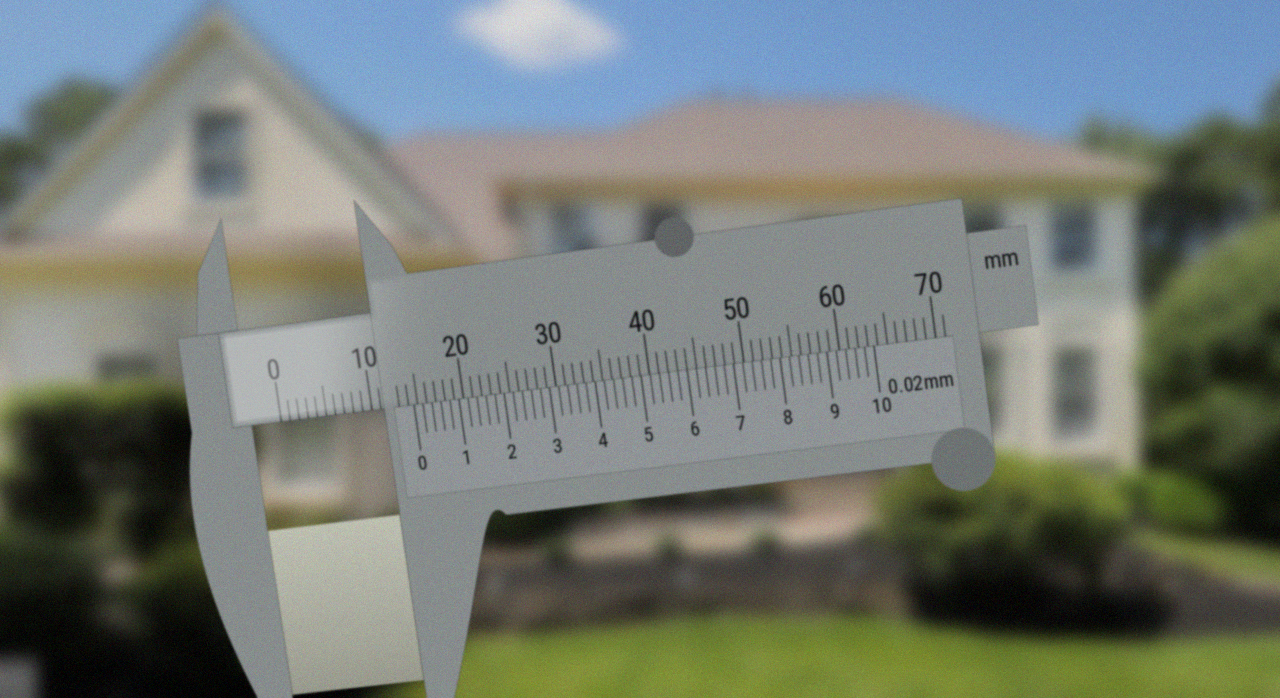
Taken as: 14.6 mm
